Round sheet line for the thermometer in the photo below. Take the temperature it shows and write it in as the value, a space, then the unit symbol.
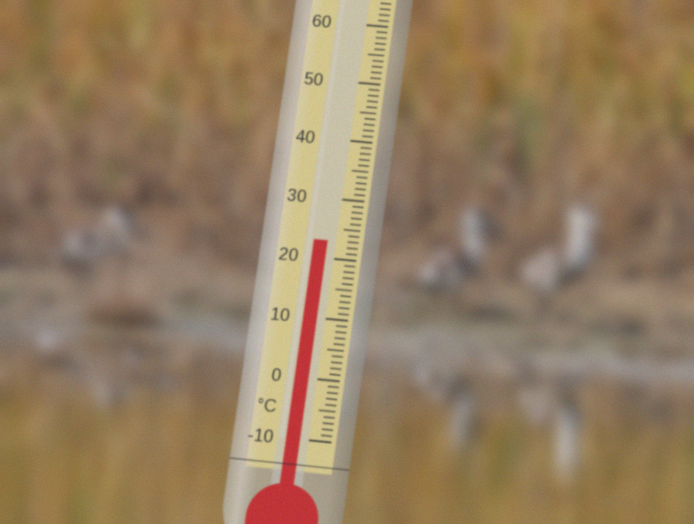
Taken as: 23 °C
